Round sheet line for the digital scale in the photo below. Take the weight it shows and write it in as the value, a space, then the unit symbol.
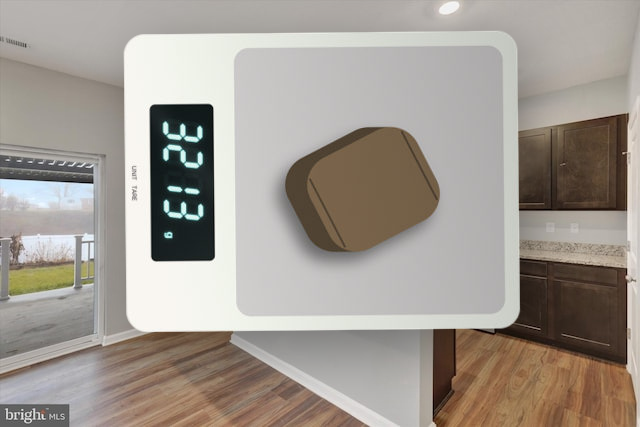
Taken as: 3213 g
